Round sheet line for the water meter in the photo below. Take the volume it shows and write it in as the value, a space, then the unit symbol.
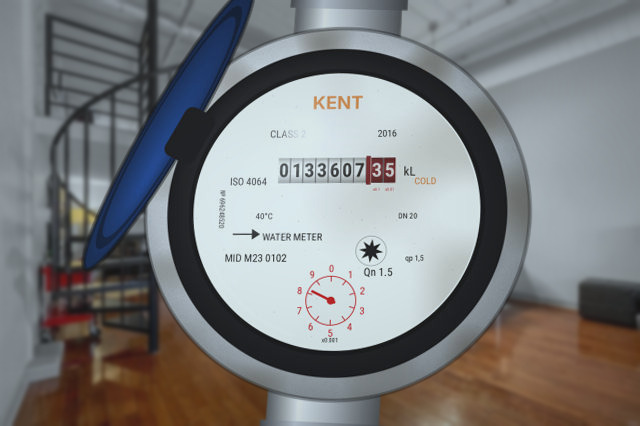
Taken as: 133607.358 kL
